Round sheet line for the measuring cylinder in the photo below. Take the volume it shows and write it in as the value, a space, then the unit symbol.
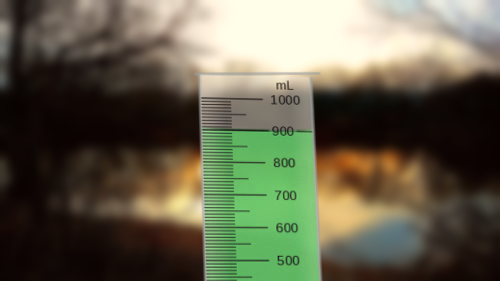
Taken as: 900 mL
